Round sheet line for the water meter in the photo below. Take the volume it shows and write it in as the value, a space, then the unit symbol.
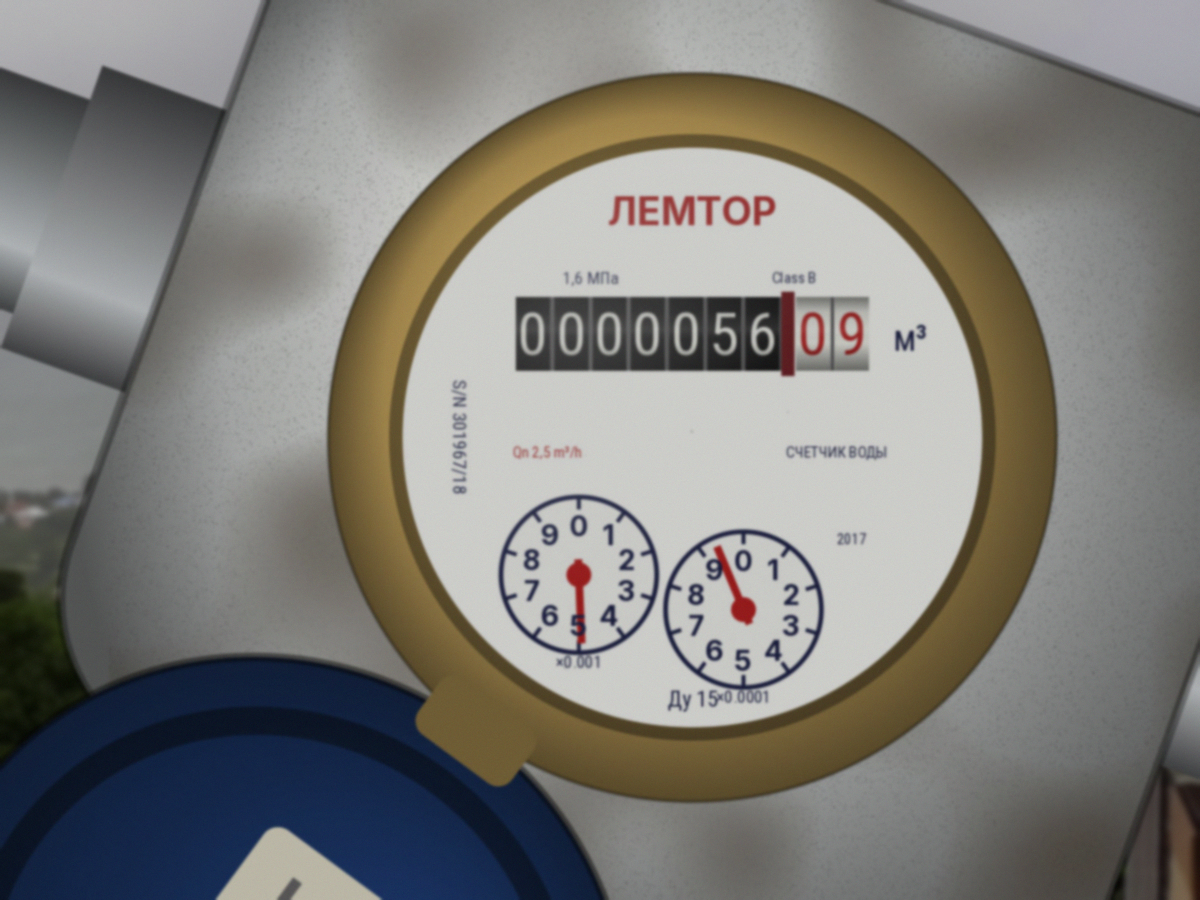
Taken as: 56.0949 m³
